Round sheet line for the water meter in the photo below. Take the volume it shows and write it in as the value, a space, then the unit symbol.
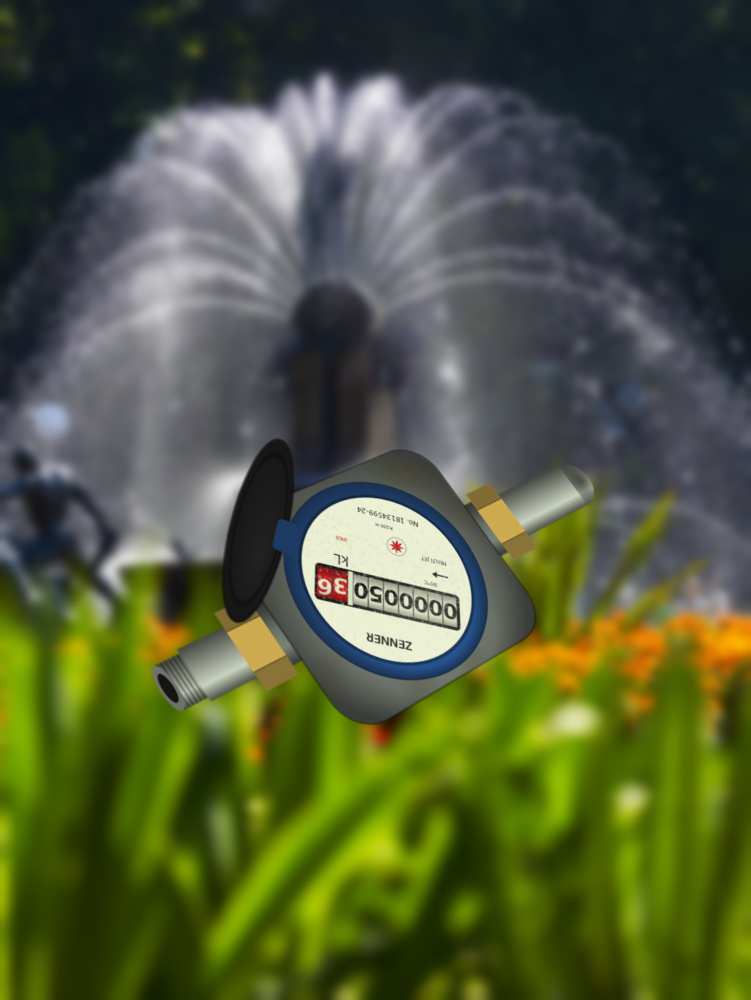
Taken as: 50.36 kL
